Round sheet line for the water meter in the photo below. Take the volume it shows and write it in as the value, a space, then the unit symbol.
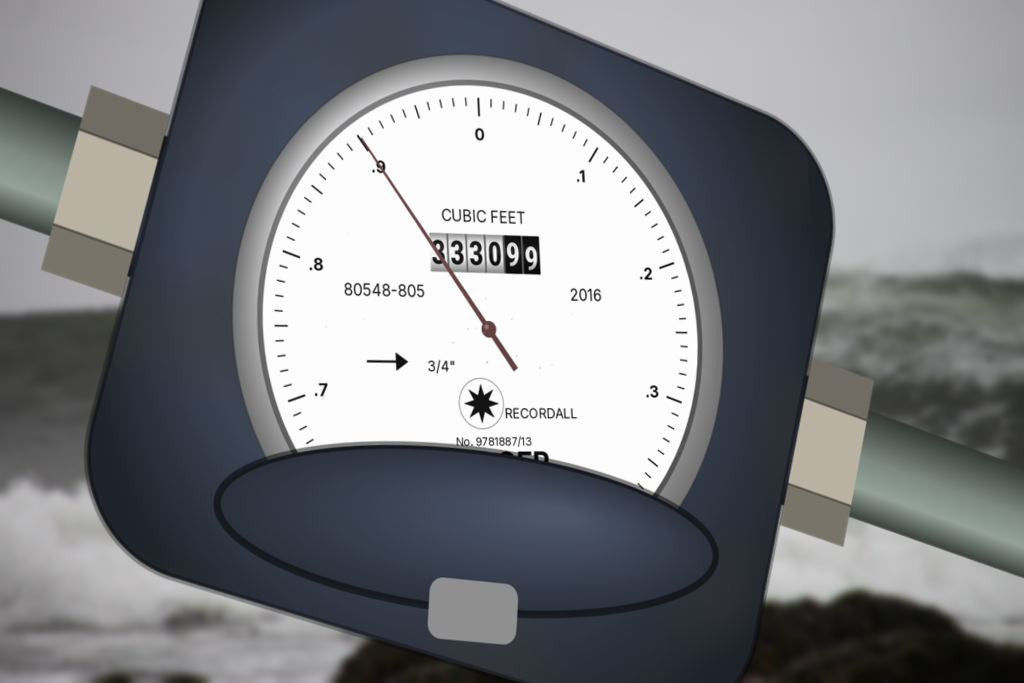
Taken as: 333098.90 ft³
